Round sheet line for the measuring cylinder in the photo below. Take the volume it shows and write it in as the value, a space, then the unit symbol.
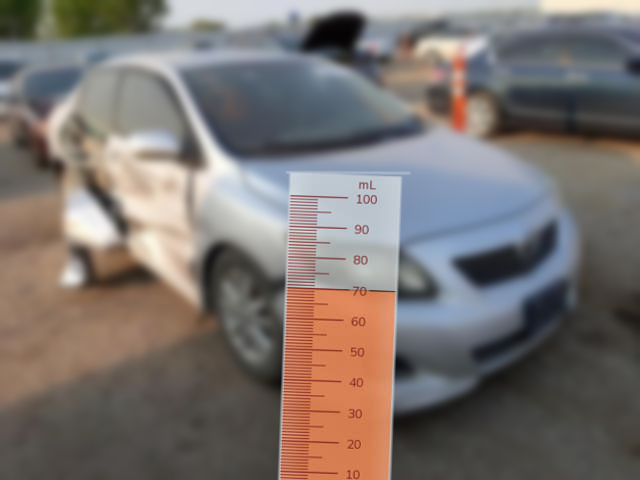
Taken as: 70 mL
